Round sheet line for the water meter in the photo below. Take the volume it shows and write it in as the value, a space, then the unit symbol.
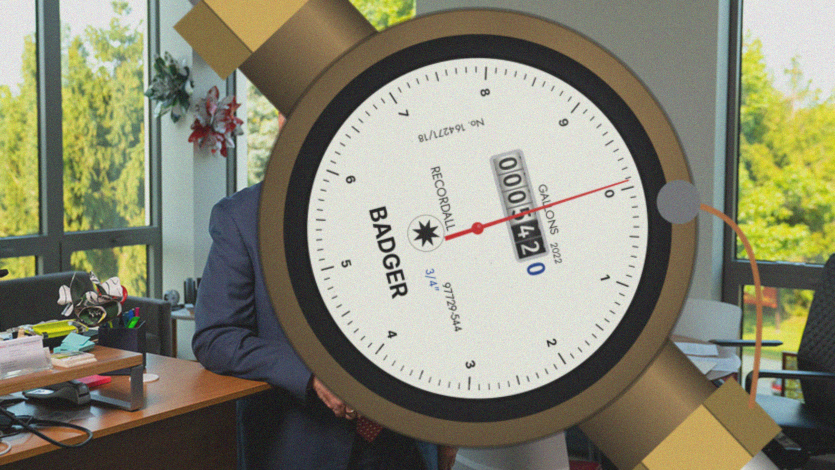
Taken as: 5419.9 gal
